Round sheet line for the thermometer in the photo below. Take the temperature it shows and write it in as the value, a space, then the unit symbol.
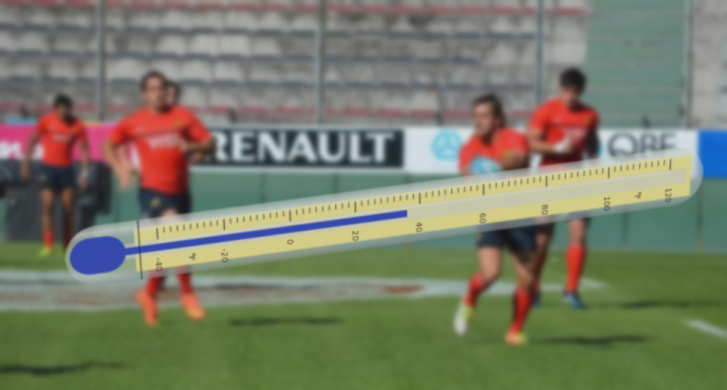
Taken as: 36 °F
